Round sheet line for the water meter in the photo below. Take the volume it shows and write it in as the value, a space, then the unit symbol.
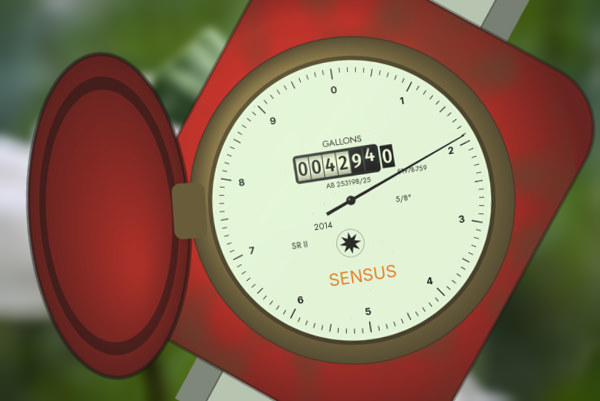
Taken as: 42941.9 gal
